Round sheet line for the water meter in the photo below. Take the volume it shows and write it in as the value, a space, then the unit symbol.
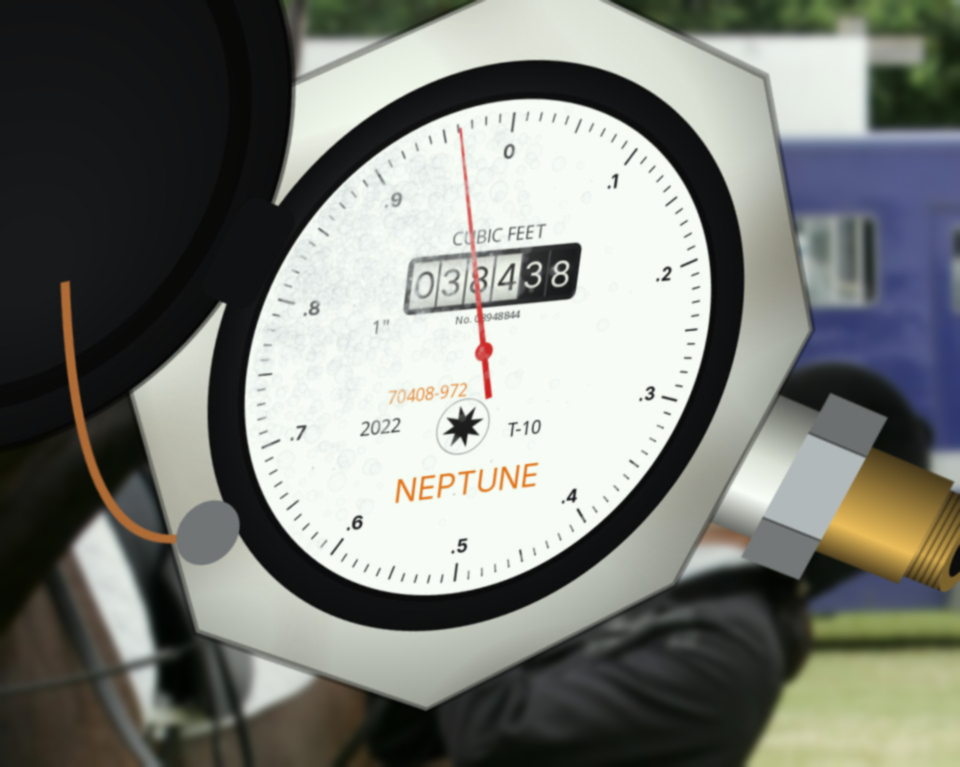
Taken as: 38437.96 ft³
